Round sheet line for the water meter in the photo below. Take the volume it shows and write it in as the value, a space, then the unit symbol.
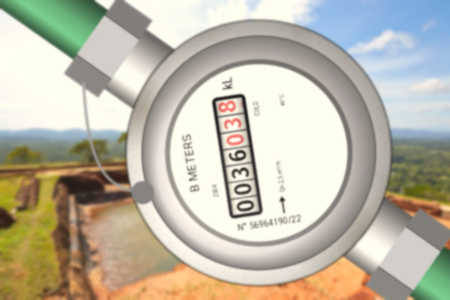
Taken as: 36.038 kL
